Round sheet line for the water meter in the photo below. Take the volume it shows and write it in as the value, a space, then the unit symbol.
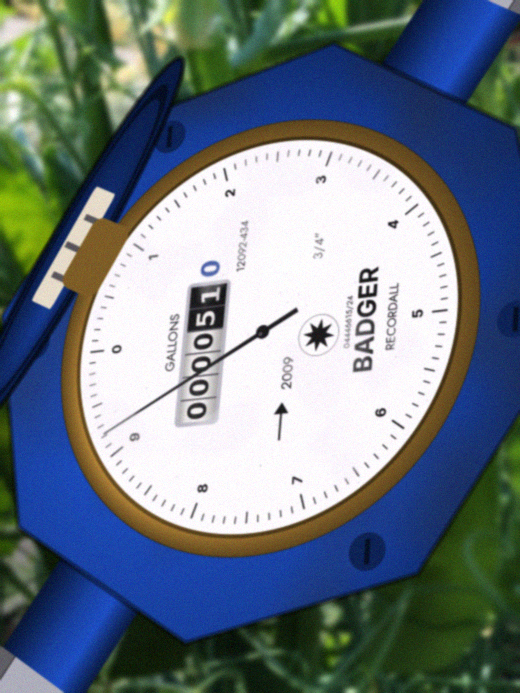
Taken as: 509.2 gal
